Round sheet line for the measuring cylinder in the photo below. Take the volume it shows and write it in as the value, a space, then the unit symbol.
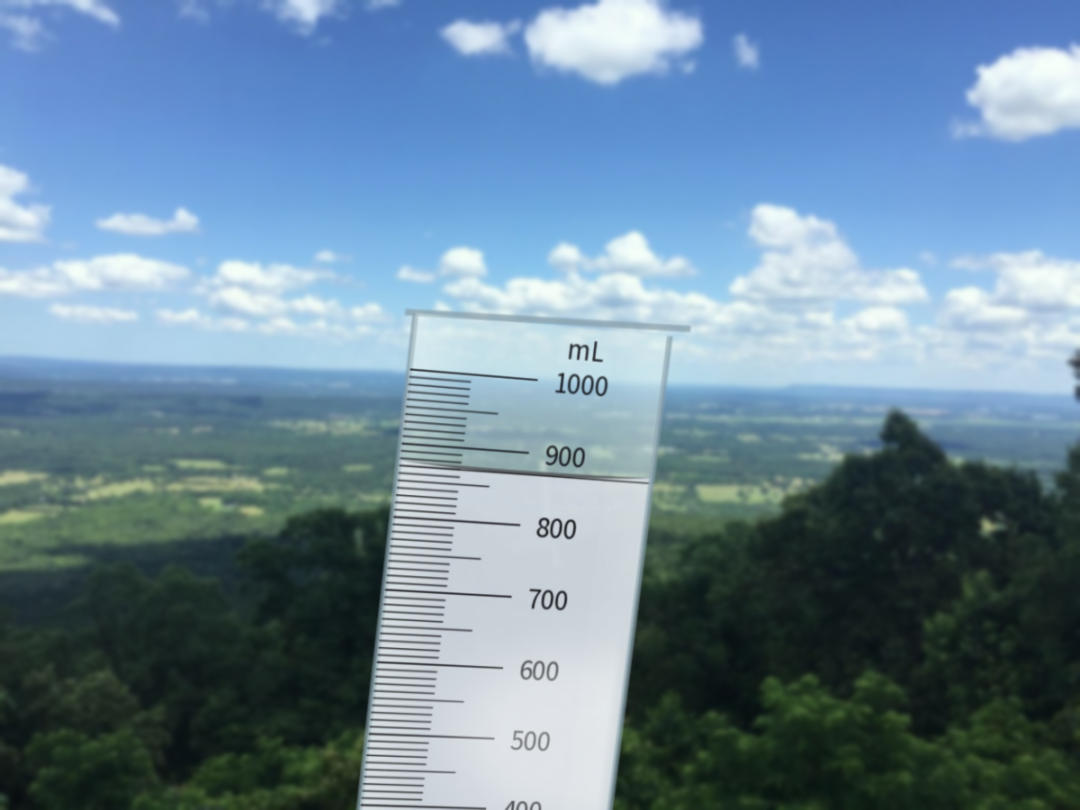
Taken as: 870 mL
